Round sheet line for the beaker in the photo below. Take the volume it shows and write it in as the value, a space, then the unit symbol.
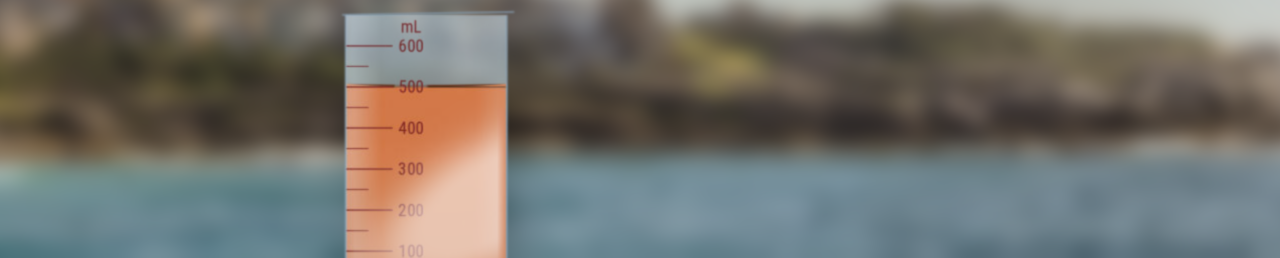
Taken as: 500 mL
